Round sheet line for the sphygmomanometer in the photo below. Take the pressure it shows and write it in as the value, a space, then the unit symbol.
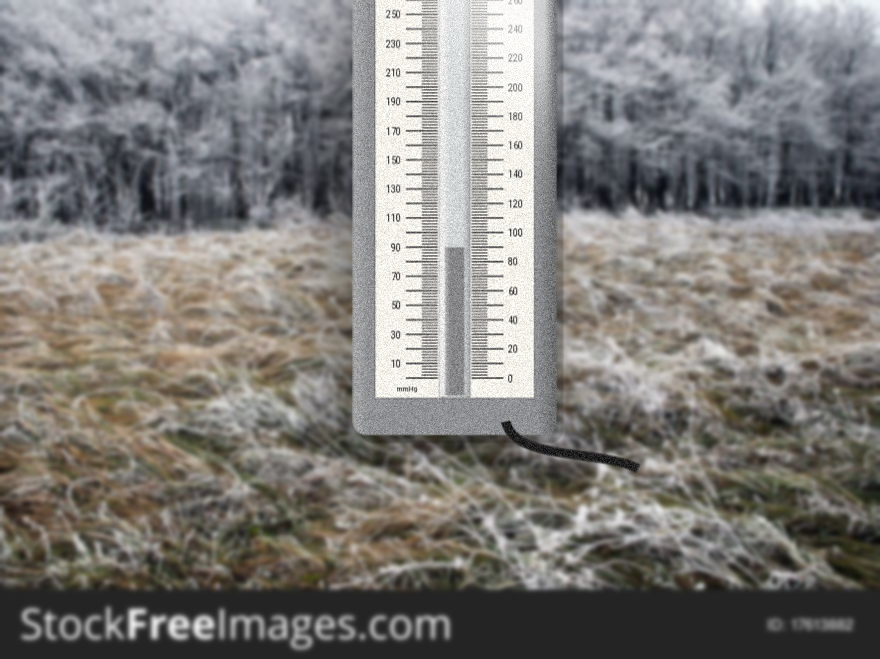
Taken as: 90 mmHg
